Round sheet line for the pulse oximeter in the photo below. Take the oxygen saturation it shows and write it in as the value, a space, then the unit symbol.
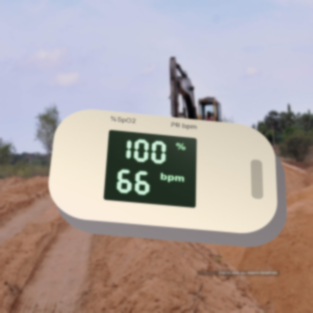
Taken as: 100 %
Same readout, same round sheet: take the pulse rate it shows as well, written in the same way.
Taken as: 66 bpm
